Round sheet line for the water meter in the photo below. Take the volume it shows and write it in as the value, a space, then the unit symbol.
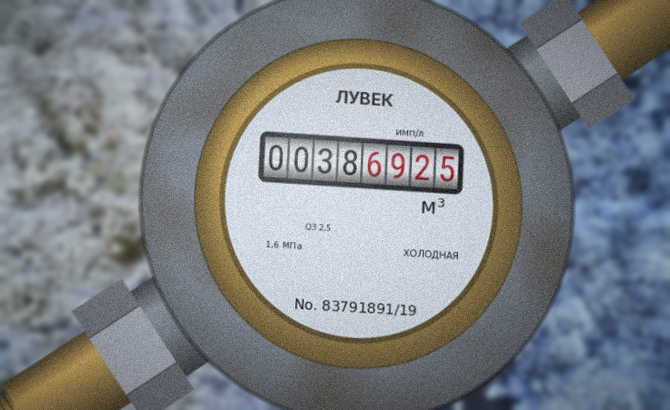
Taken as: 38.6925 m³
